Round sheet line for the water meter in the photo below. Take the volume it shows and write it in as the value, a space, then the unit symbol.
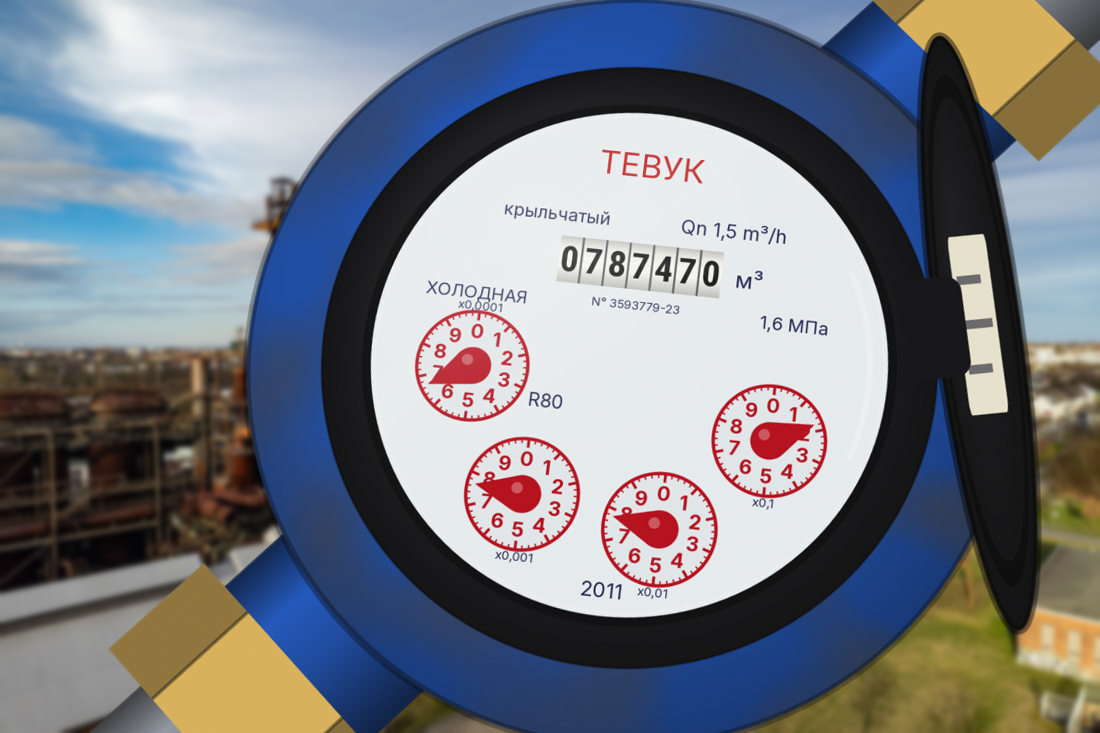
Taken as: 787470.1776 m³
